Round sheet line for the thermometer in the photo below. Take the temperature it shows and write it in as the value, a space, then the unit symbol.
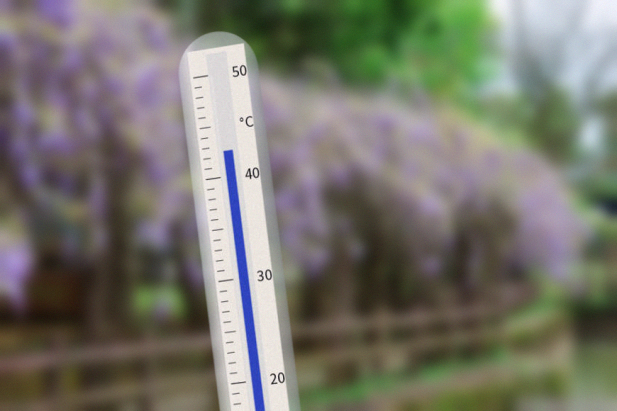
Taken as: 42.5 °C
